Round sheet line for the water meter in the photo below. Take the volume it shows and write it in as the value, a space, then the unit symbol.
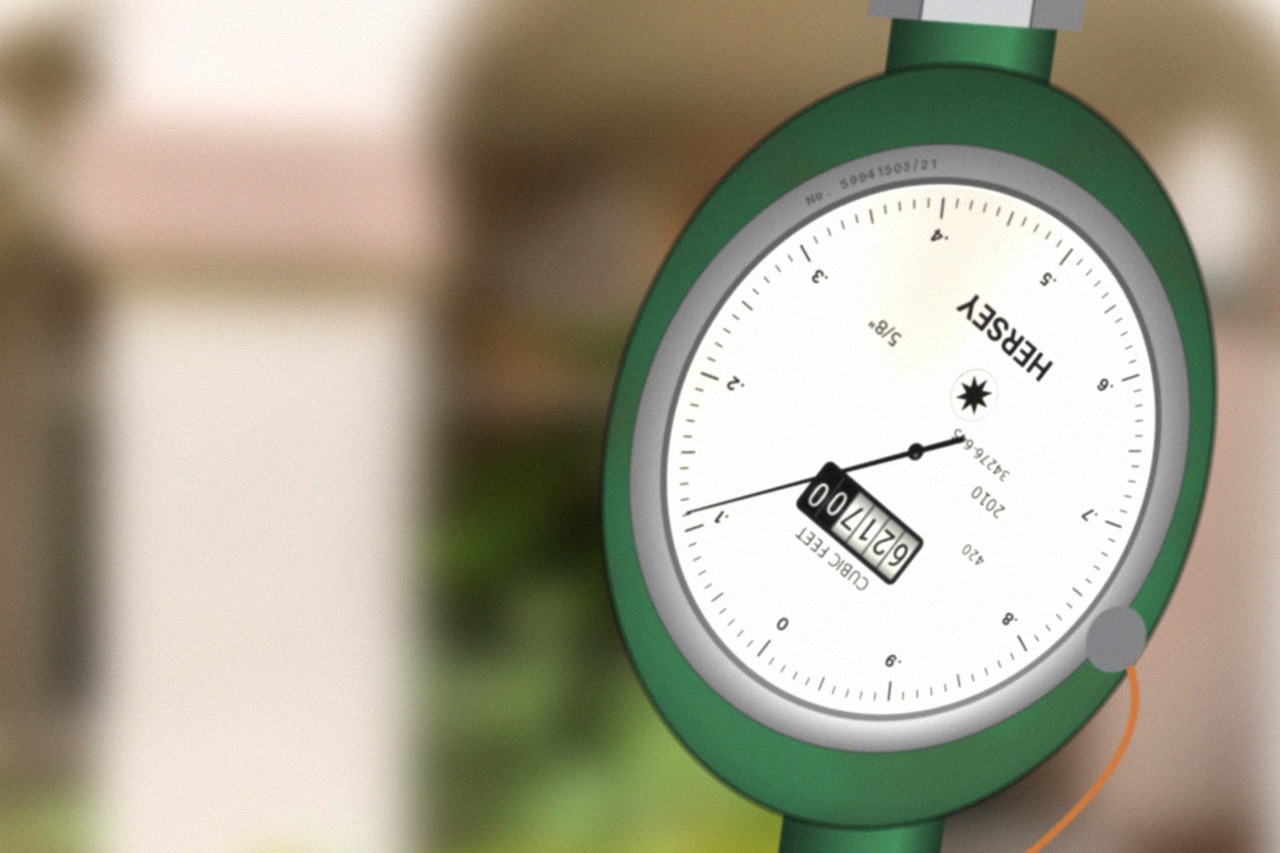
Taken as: 621700.11 ft³
